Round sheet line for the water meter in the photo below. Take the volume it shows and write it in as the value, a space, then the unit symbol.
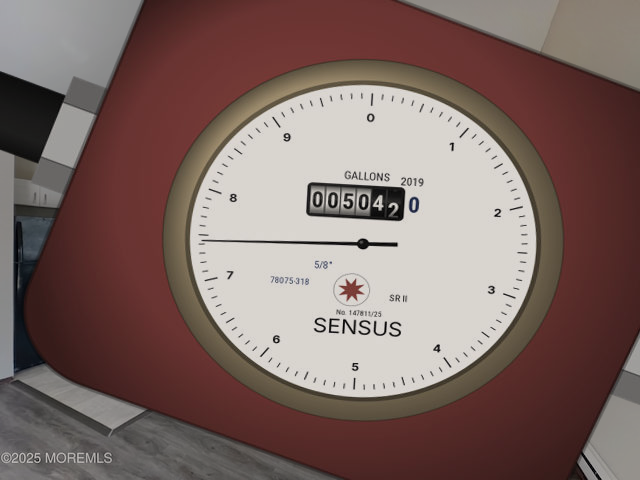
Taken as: 50417.4 gal
